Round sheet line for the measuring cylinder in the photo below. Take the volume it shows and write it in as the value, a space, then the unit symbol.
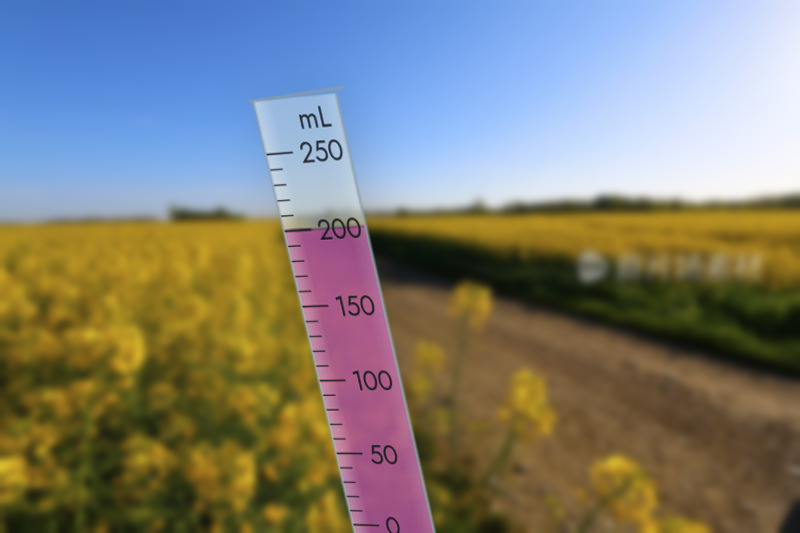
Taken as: 200 mL
